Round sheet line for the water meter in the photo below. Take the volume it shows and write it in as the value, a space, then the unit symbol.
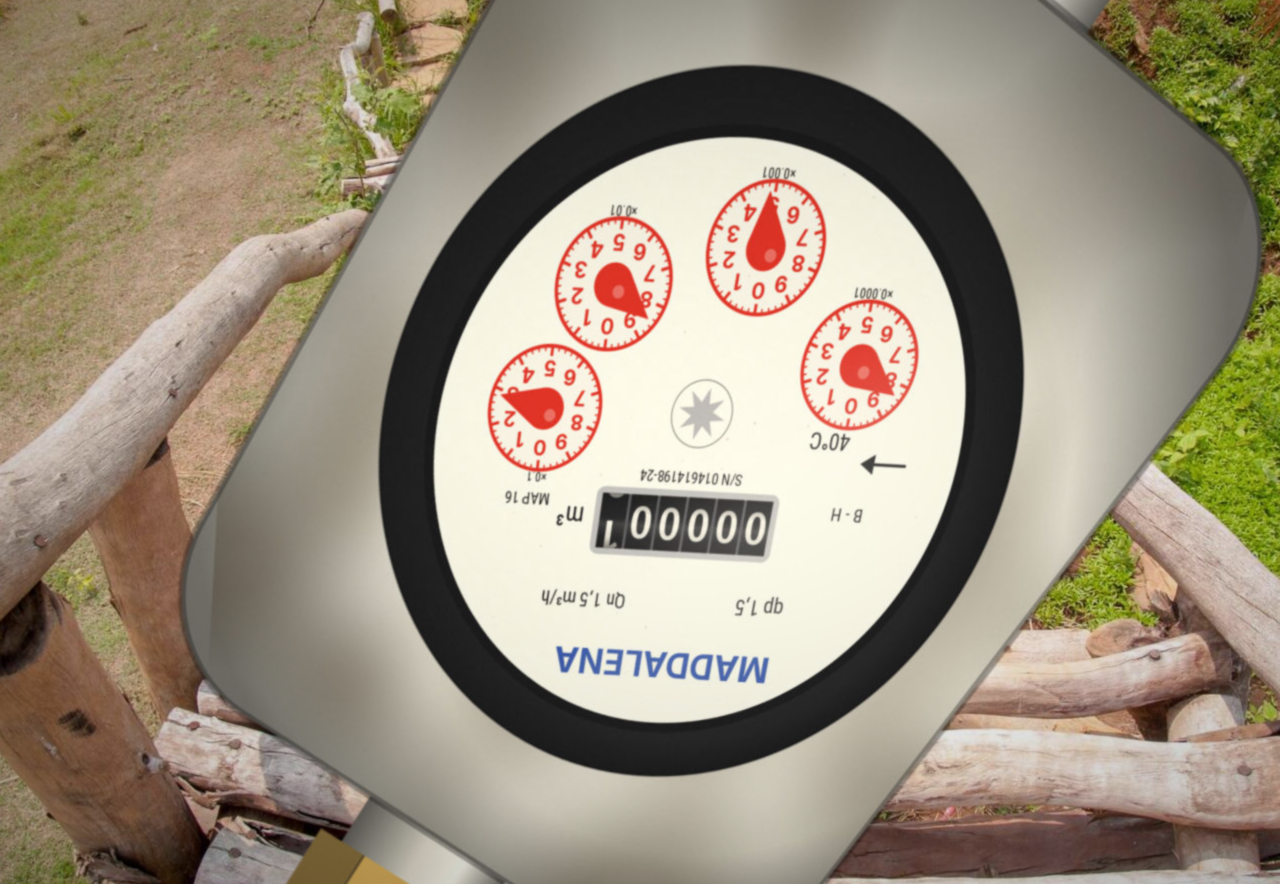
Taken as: 1.2848 m³
